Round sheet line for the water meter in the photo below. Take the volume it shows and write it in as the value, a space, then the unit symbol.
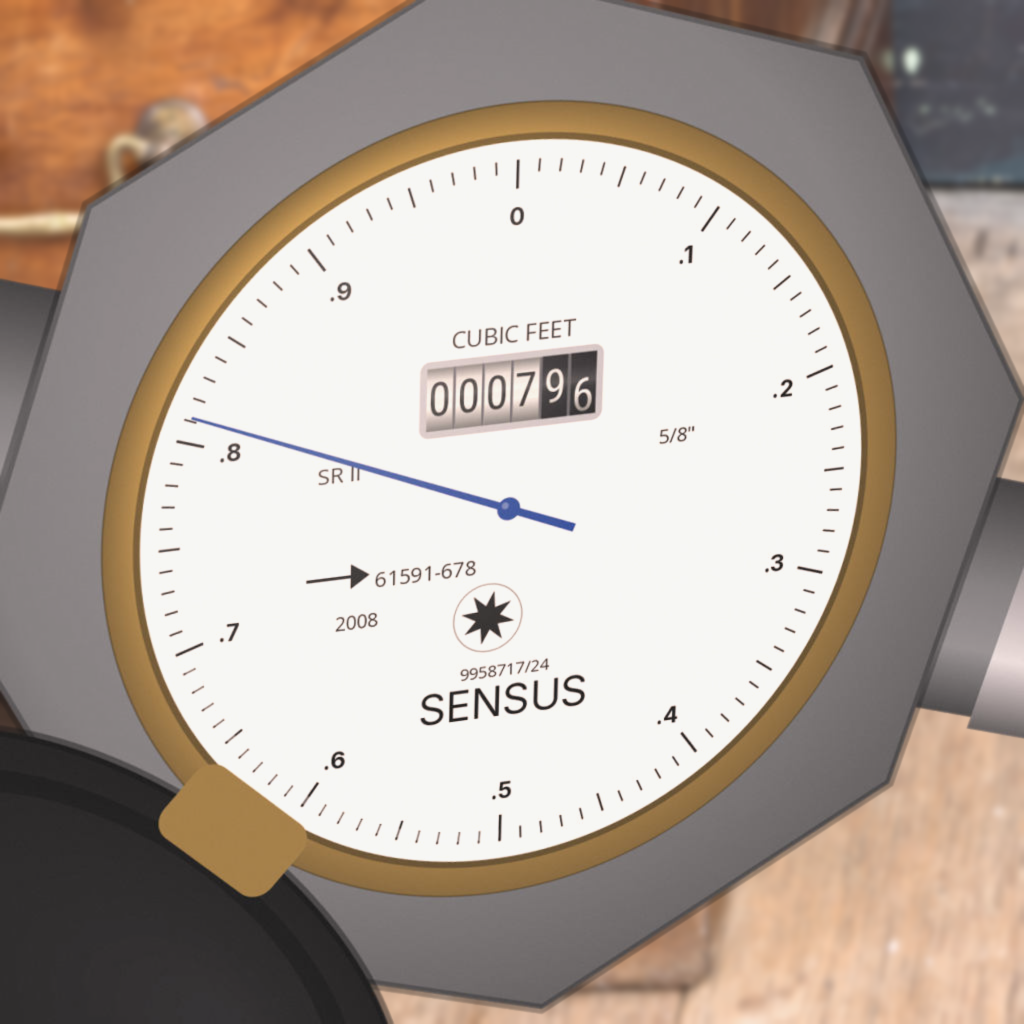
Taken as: 795.81 ft³
